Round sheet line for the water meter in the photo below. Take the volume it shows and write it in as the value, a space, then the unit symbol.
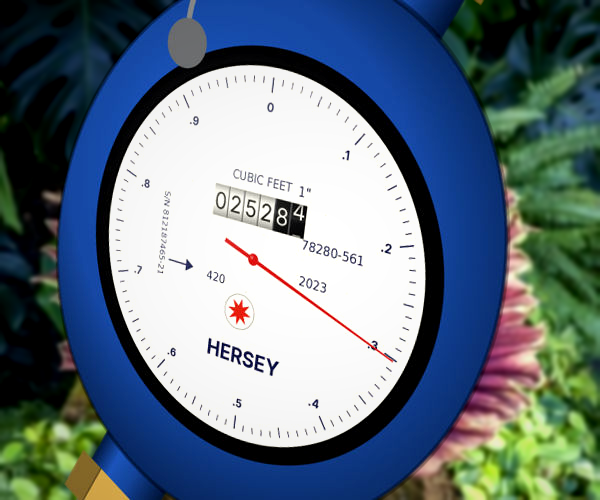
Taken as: 25284.30 ft³
